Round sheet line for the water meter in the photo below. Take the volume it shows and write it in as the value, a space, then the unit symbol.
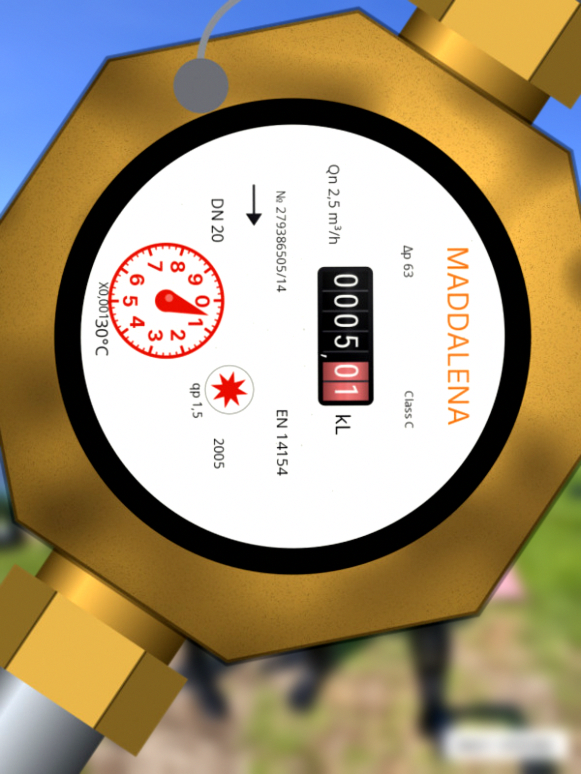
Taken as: 5.010 kL
